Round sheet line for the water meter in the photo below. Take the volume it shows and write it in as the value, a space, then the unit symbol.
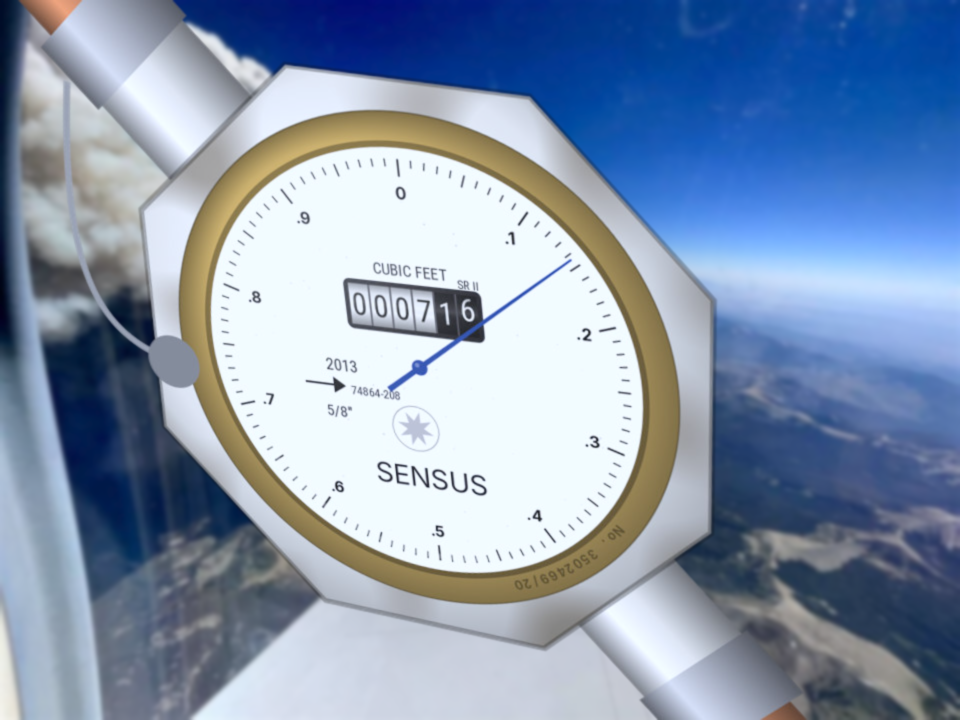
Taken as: 716.14 ft³
